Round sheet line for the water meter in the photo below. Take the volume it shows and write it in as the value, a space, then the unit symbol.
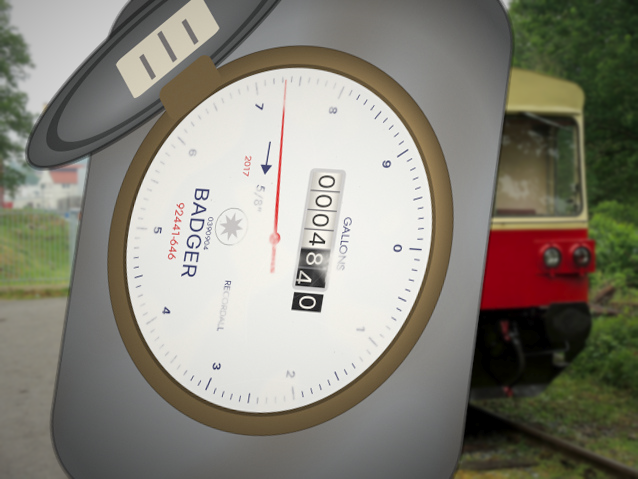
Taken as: 4837.3 gal
